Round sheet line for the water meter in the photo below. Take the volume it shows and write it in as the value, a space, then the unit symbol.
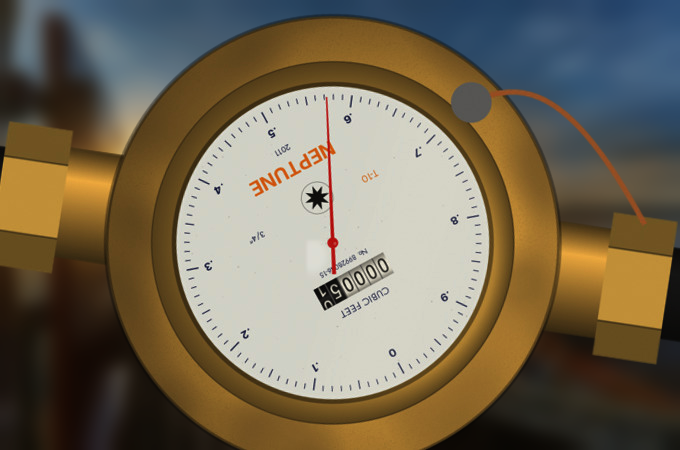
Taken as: 50.57 ft³
